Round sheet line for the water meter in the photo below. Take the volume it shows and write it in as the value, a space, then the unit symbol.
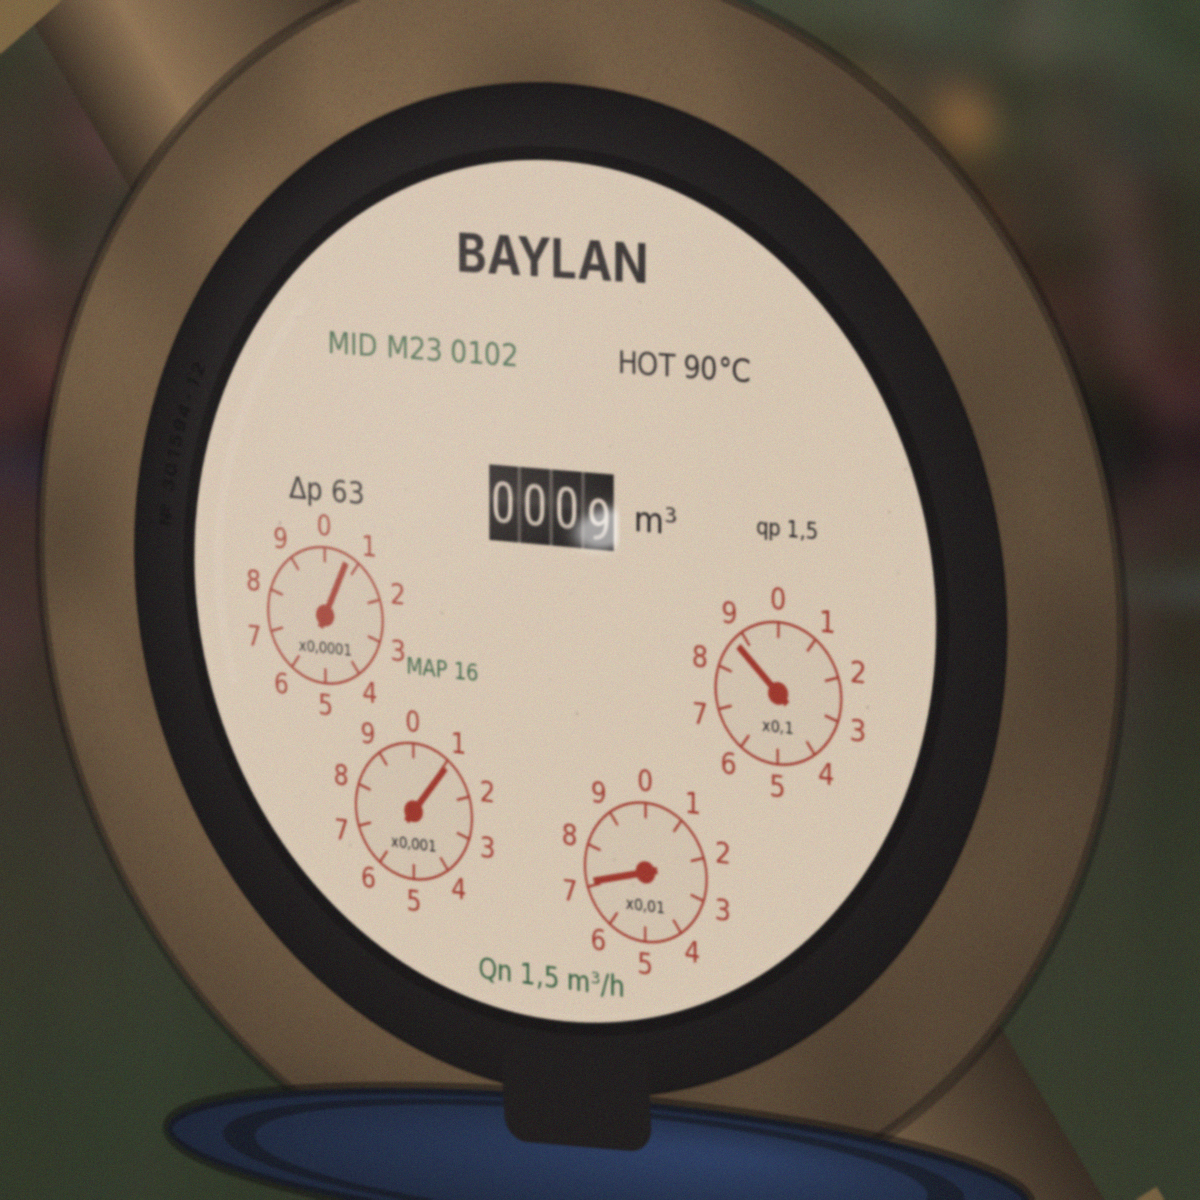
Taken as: 8.8710 m³
